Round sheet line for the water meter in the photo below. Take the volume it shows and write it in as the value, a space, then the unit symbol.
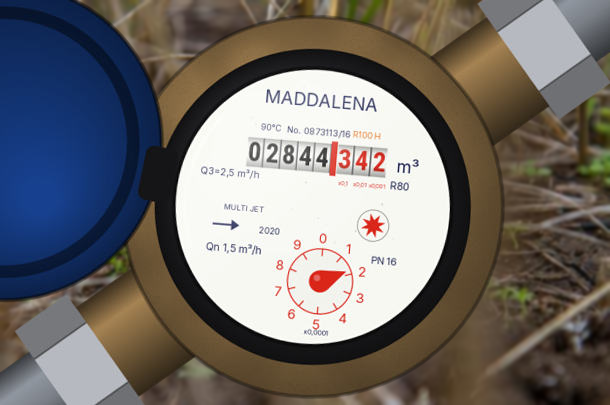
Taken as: 2844.3421 m³
